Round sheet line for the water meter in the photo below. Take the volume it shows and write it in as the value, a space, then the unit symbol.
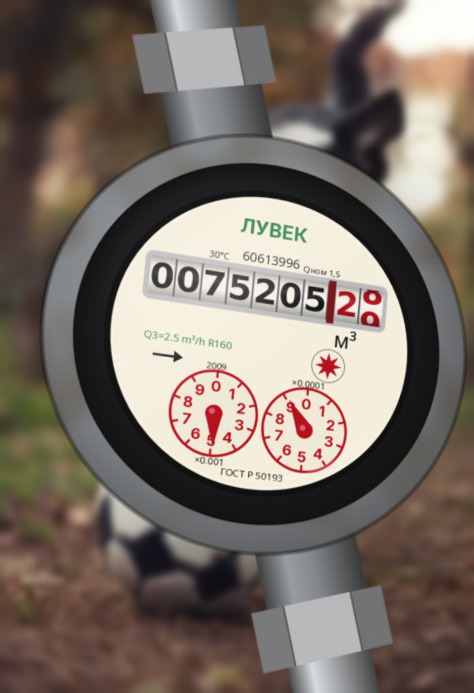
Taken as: 75205.2849 m³
